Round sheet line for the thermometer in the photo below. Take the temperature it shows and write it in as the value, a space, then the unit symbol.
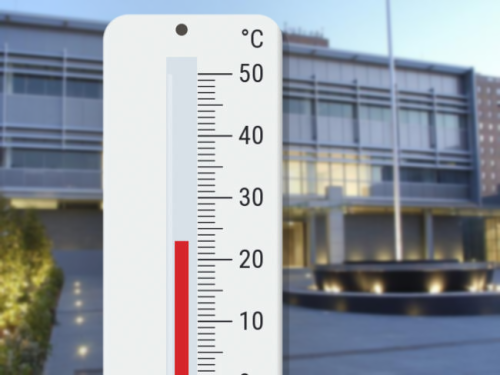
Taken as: 23 °C
